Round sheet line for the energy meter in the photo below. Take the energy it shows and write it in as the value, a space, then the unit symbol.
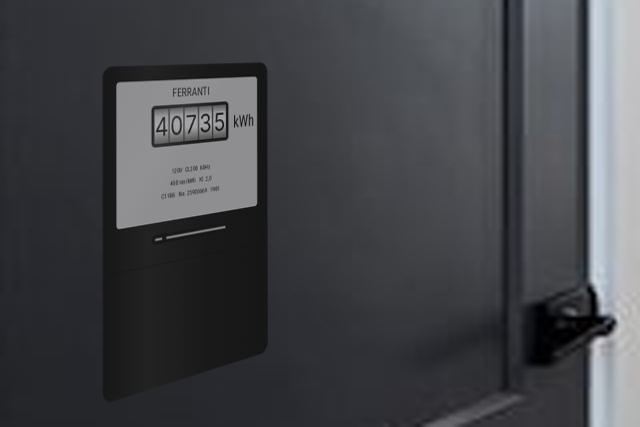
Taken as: 40735 kWh
